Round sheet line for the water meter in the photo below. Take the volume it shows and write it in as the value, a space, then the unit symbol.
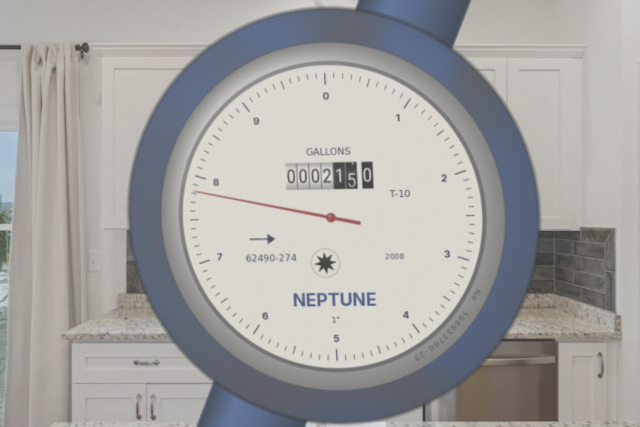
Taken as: 2147.8 gal
